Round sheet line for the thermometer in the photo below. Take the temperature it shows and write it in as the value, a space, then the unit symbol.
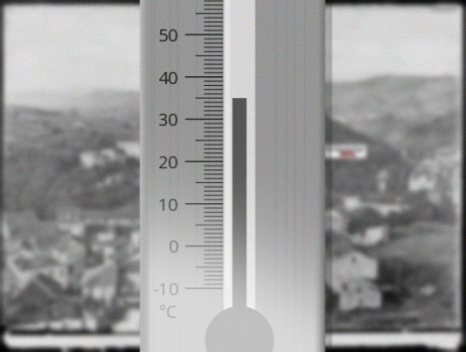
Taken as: 35 °C
